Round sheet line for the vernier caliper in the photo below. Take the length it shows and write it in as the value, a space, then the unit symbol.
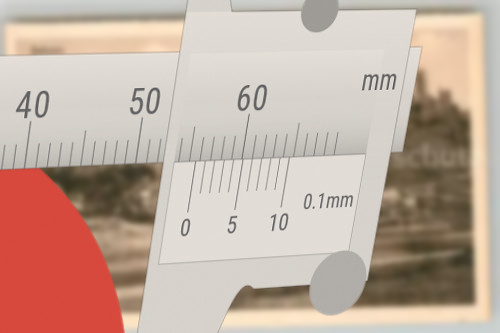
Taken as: 55.6 mm
